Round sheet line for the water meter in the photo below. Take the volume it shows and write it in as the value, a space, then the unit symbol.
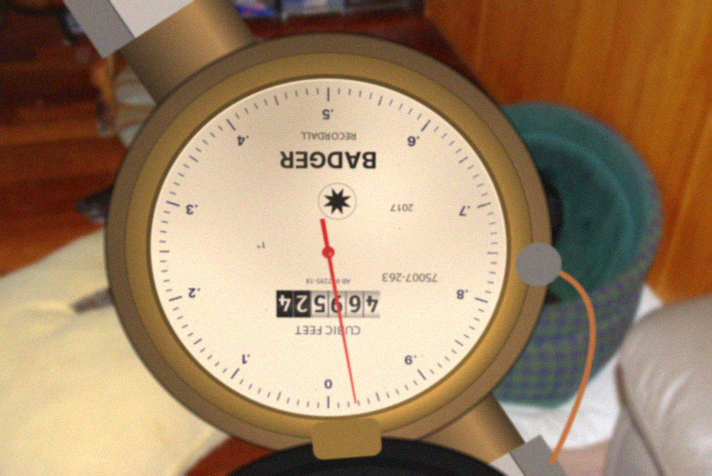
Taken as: 469523.97 ft³
